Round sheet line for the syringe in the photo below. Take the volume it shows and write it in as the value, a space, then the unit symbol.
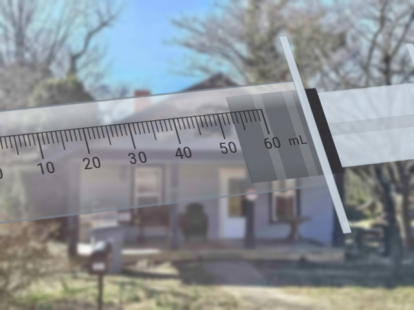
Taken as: 53 mL
